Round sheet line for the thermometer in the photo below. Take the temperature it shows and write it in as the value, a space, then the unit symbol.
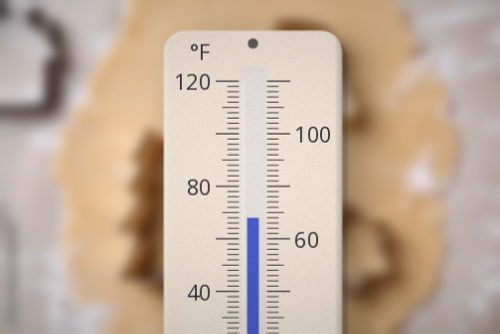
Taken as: 68 °F
